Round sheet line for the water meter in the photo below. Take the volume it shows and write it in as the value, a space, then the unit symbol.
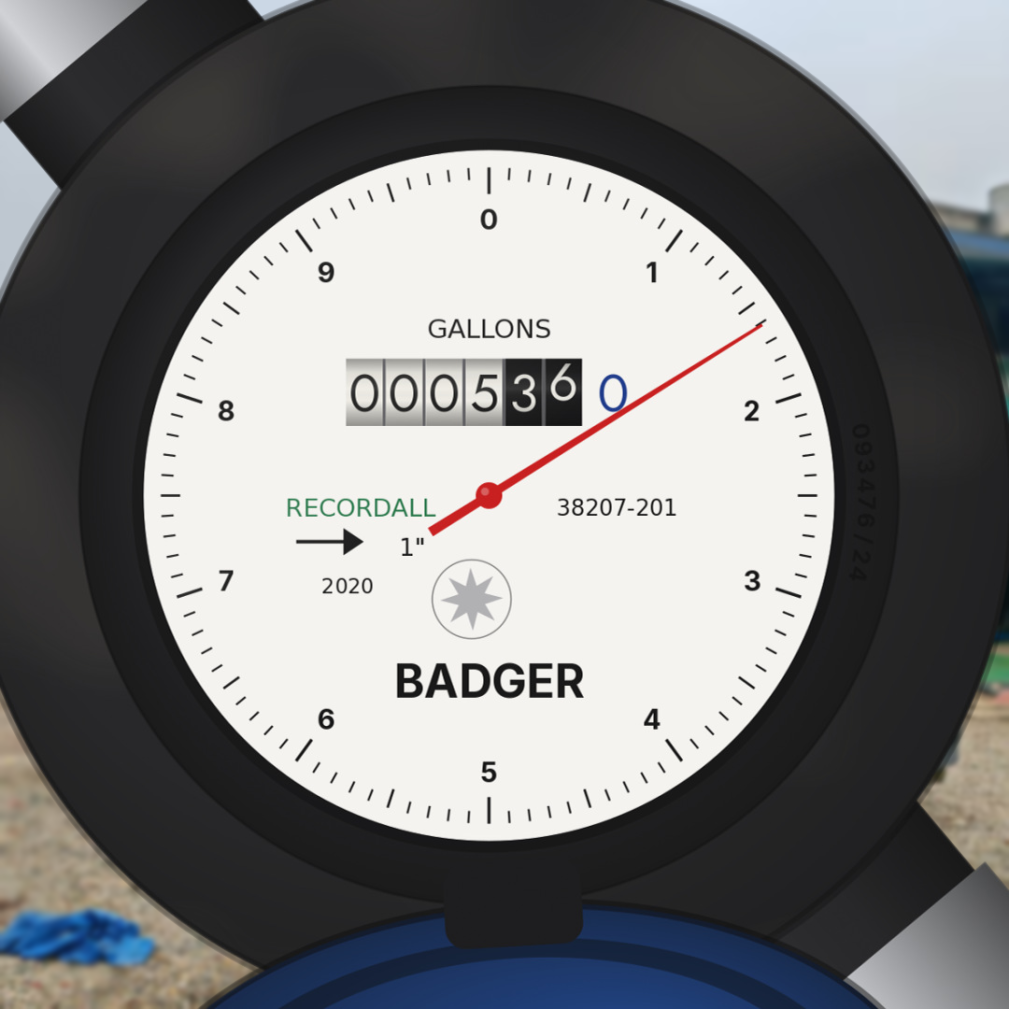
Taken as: 5361.6 gal
